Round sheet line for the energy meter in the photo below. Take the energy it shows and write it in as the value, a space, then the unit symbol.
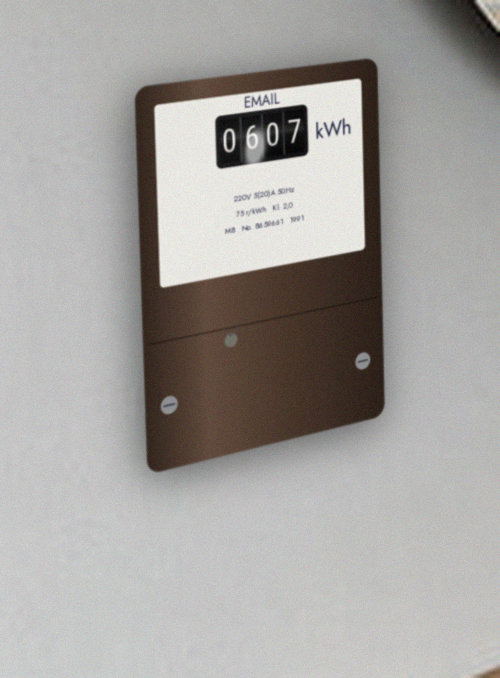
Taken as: 607 kWh
